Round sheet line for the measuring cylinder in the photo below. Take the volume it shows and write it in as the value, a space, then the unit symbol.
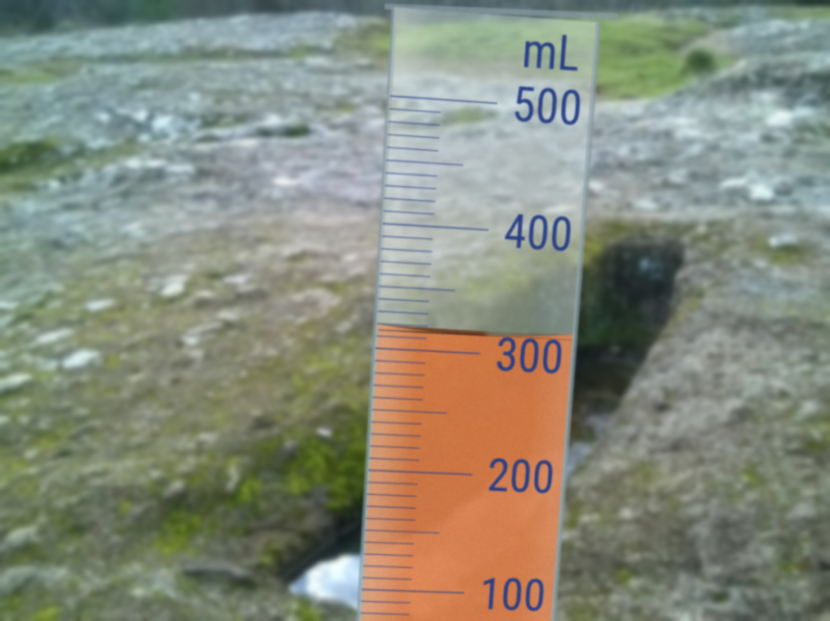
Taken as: 315 mL
